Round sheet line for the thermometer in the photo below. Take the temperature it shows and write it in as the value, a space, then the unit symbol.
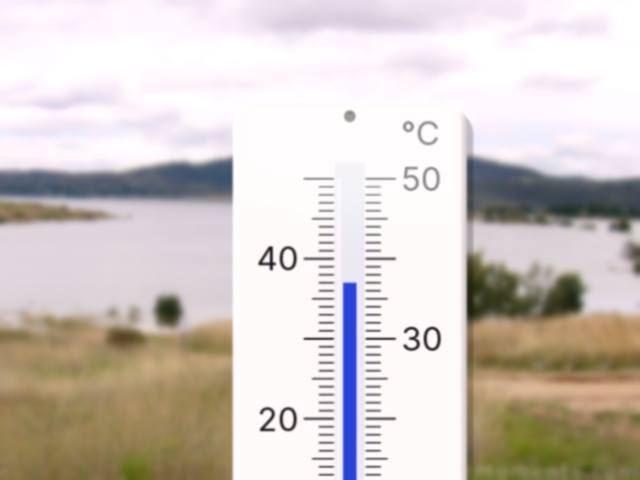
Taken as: 37 °C
